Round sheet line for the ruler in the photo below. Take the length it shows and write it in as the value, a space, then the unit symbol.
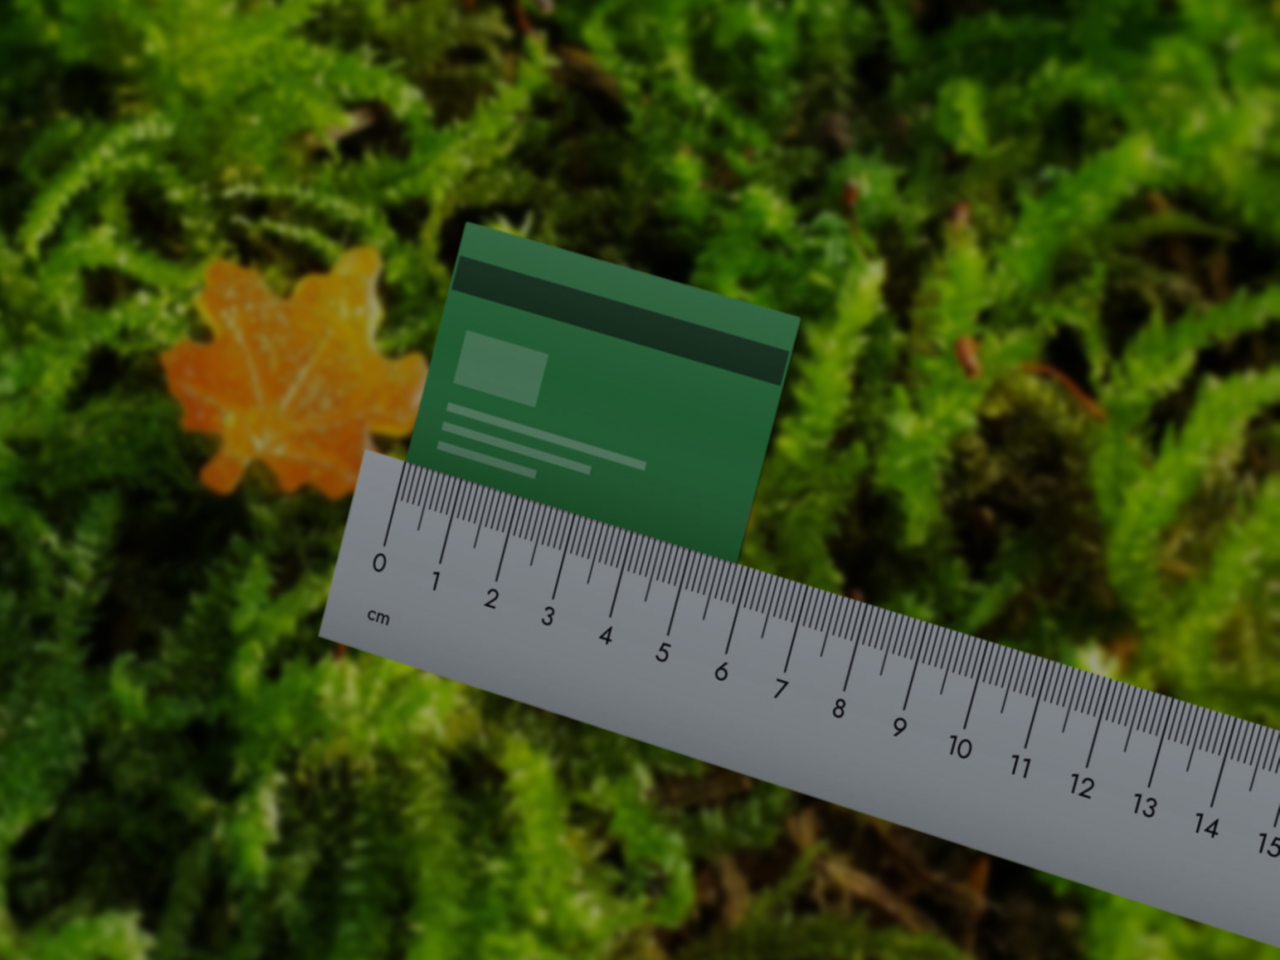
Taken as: 5.8 cm
